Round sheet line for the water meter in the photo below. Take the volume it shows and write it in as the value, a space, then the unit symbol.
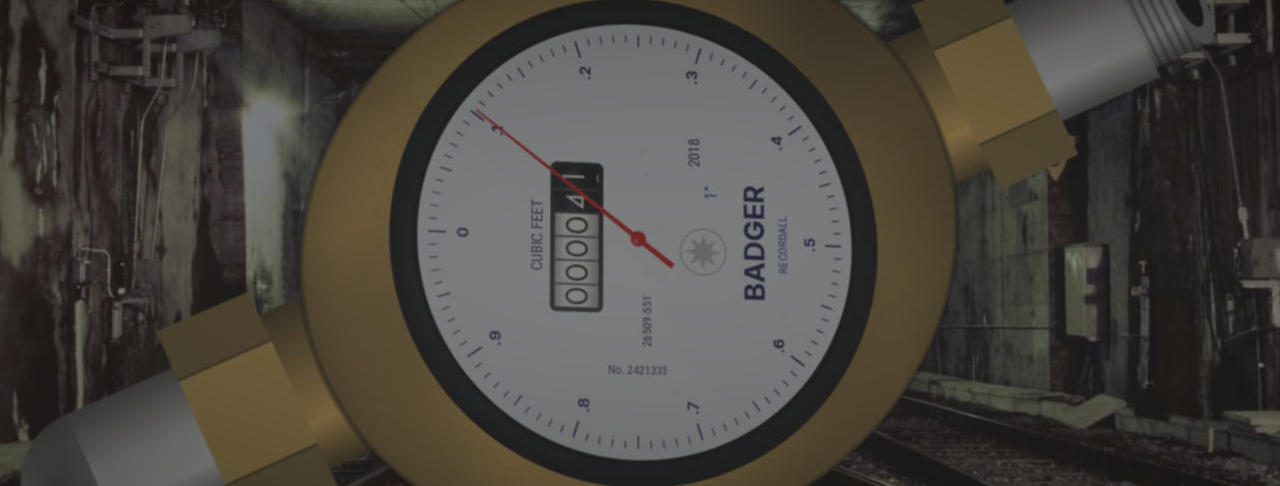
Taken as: 41.10 ft³
